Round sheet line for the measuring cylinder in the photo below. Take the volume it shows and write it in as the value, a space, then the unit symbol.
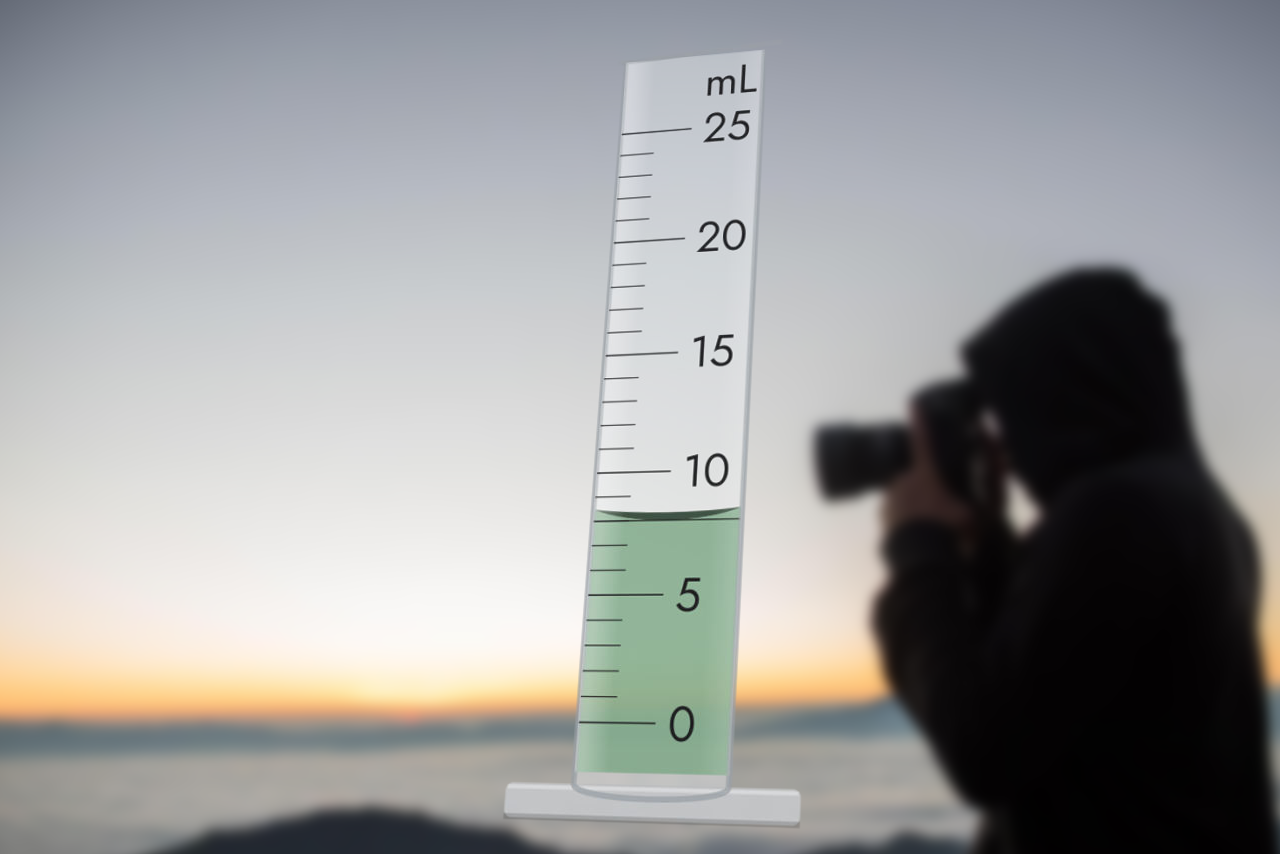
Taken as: 8 mL
